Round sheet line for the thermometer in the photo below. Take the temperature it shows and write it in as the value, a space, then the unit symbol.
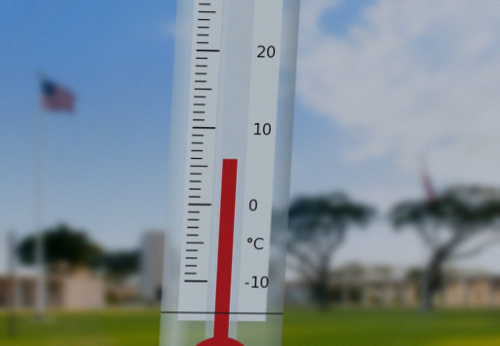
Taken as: 6 °C
